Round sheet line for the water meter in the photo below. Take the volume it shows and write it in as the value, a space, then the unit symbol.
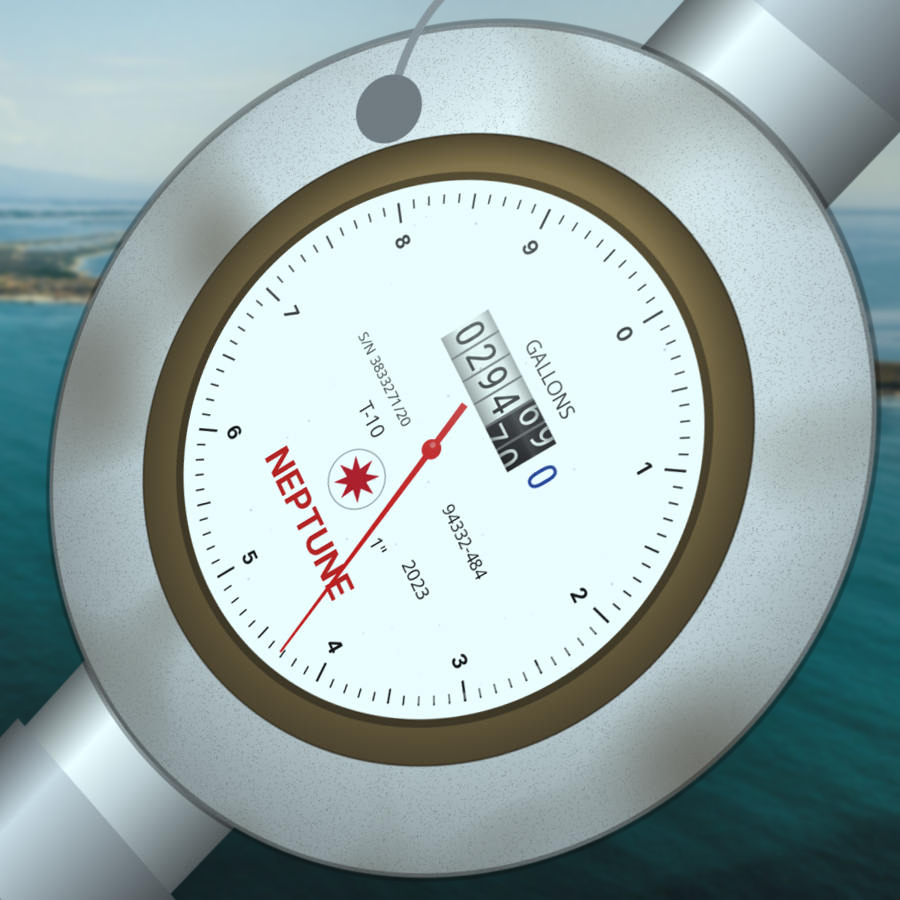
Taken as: 294694.3 gal
